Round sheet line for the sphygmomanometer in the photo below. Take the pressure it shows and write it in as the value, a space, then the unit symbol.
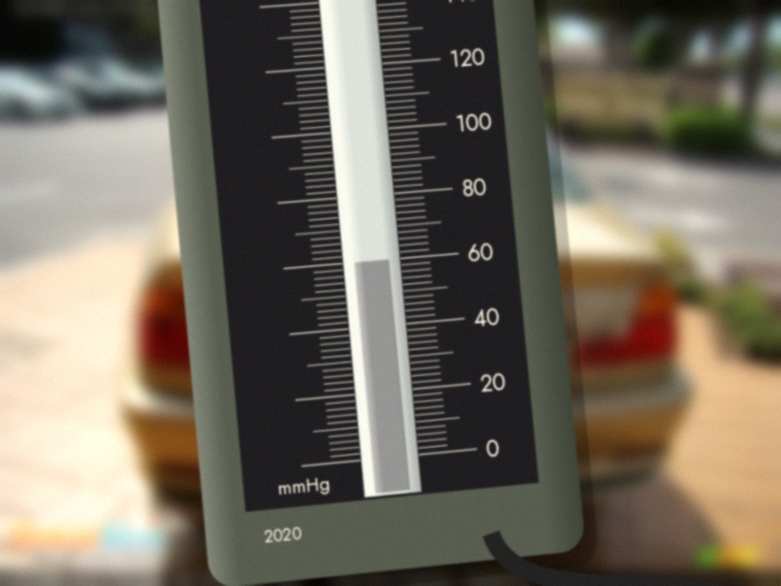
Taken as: 60 mmHg
